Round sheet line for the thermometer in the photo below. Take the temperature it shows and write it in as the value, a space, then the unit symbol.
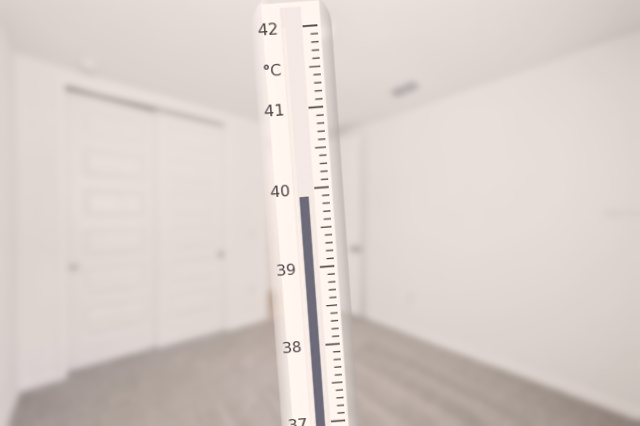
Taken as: 39.9 °C
